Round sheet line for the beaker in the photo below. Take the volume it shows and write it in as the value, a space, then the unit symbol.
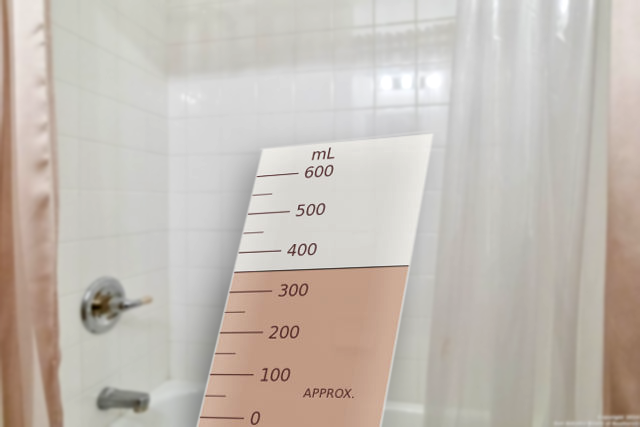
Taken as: 350 mL
